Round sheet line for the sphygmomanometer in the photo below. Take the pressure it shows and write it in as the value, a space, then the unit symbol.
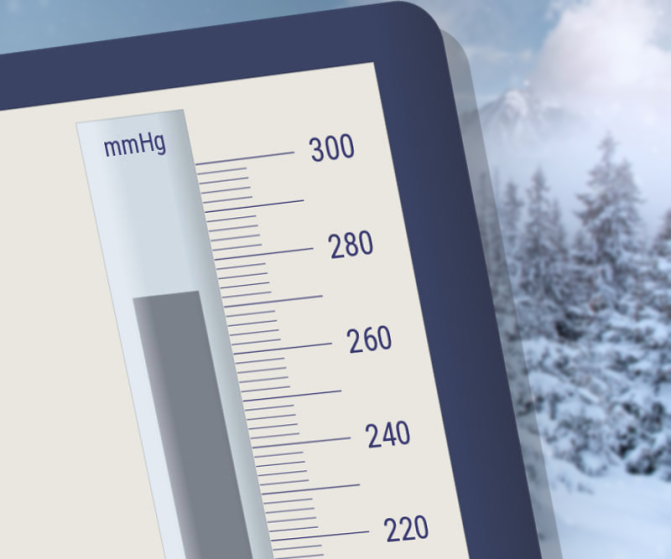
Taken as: 274 mmHg
